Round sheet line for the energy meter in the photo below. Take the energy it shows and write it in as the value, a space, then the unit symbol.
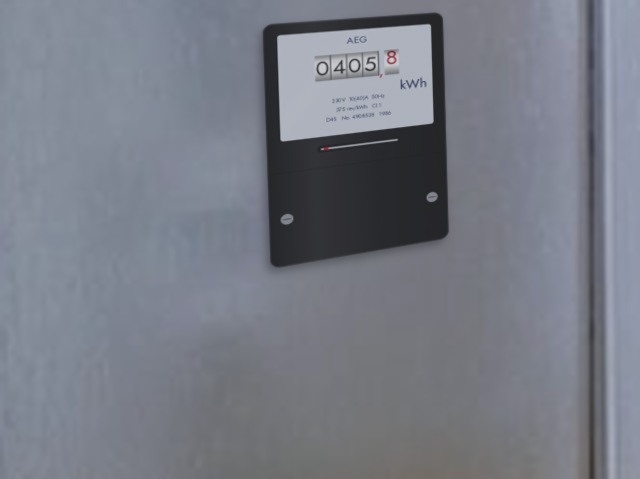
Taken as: 405.8 kWh
